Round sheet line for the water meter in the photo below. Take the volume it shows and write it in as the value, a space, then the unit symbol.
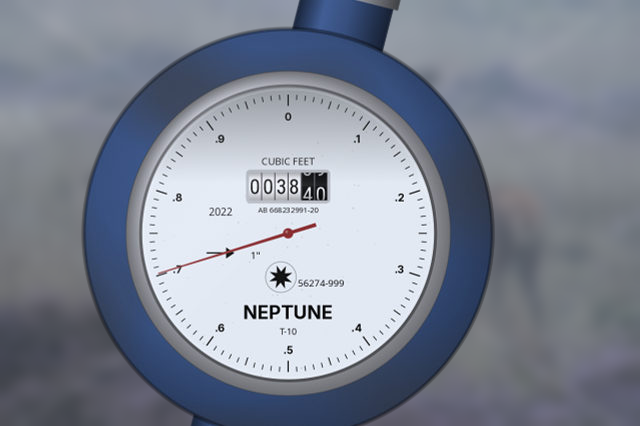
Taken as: 3839.70 ft³
